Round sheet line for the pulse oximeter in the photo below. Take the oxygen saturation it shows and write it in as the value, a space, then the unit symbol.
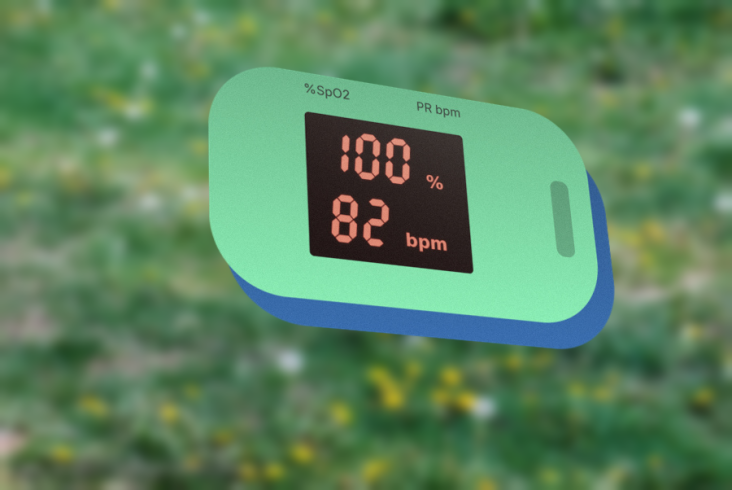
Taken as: 100 %
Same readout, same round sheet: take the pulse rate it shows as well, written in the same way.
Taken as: 82 bpm
